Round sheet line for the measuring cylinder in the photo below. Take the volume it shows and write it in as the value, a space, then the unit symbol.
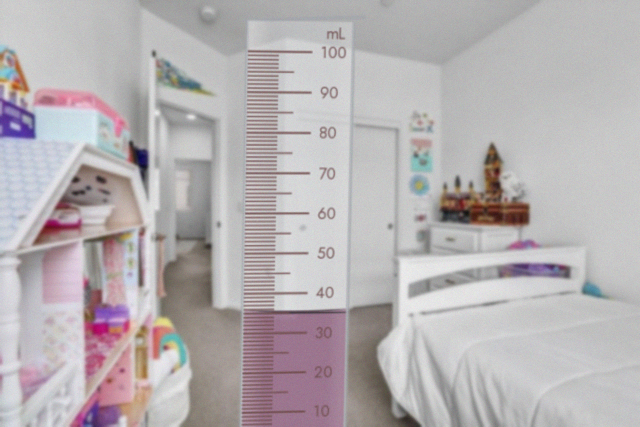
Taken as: 35 mL
